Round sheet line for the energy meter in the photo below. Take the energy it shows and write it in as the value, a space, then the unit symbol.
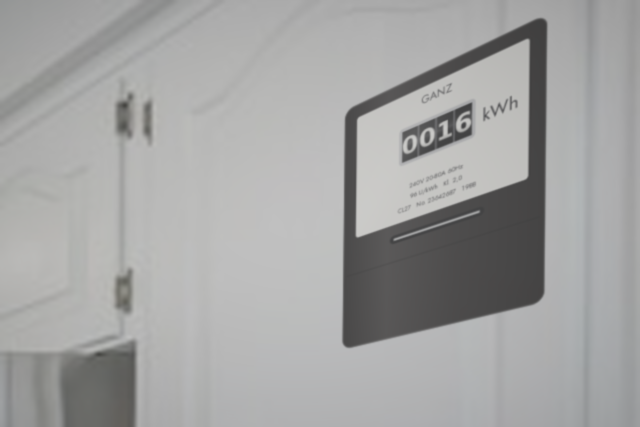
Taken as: 16 kWh
